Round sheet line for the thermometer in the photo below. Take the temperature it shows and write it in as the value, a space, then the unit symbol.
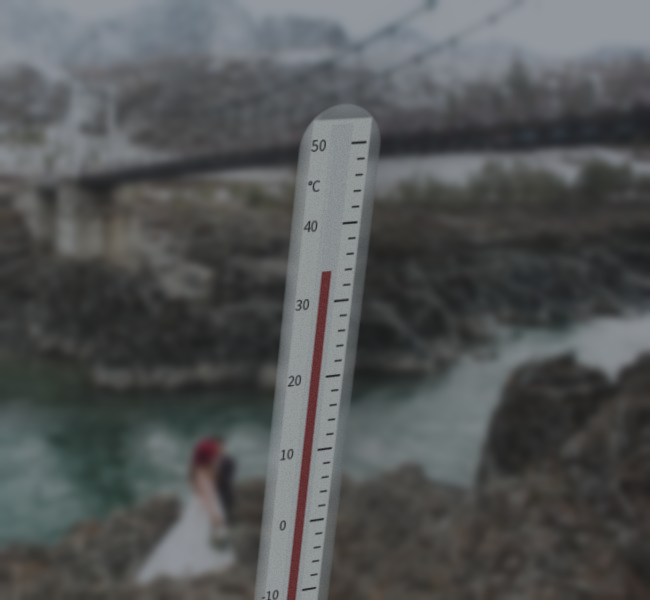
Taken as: 34 °C
